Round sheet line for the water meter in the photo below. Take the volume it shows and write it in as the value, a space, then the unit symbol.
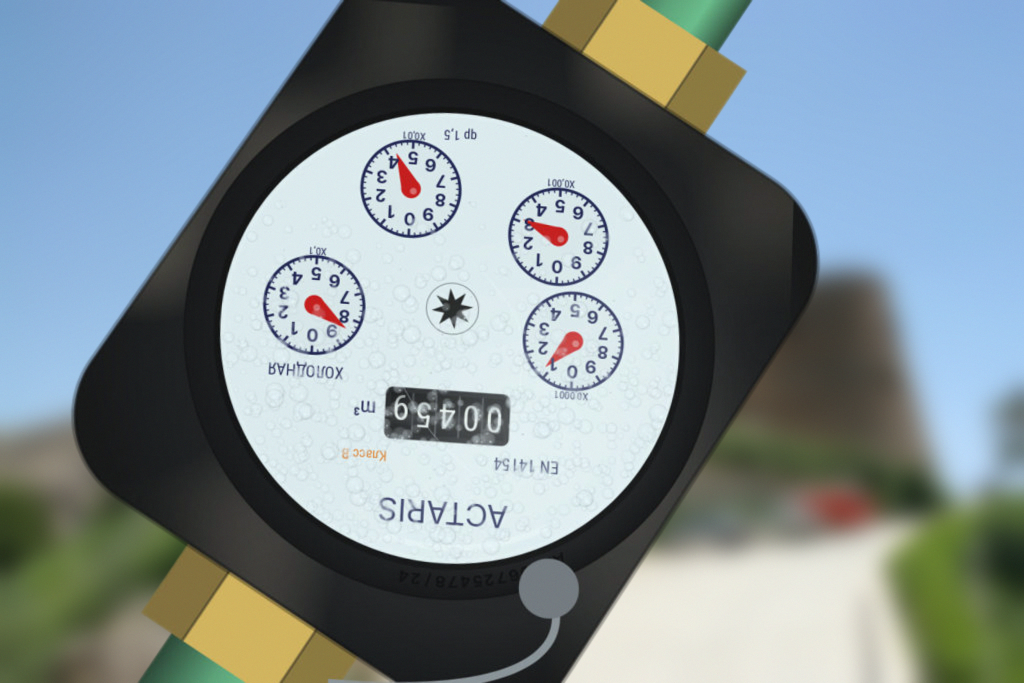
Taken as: 458.8431 m³
